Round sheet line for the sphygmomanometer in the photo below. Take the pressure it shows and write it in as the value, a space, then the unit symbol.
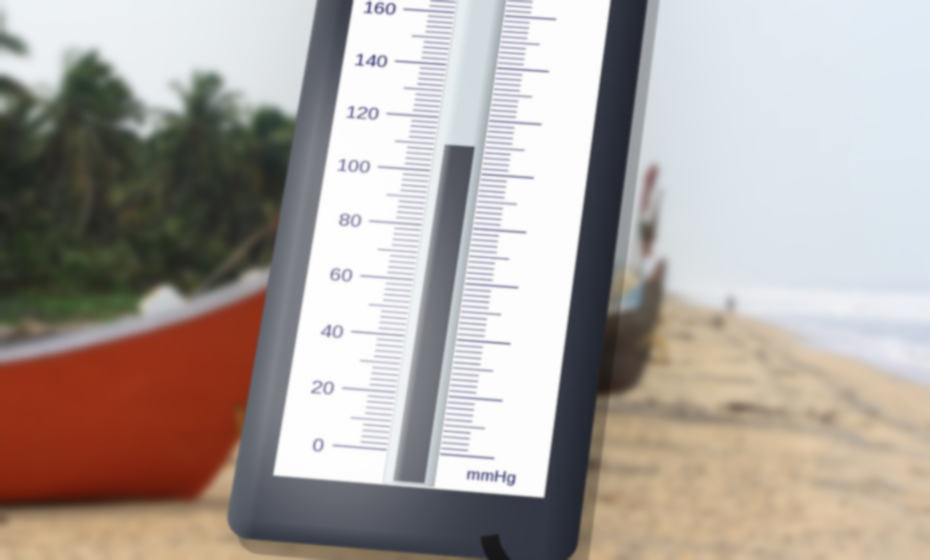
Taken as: 110 mmHg
